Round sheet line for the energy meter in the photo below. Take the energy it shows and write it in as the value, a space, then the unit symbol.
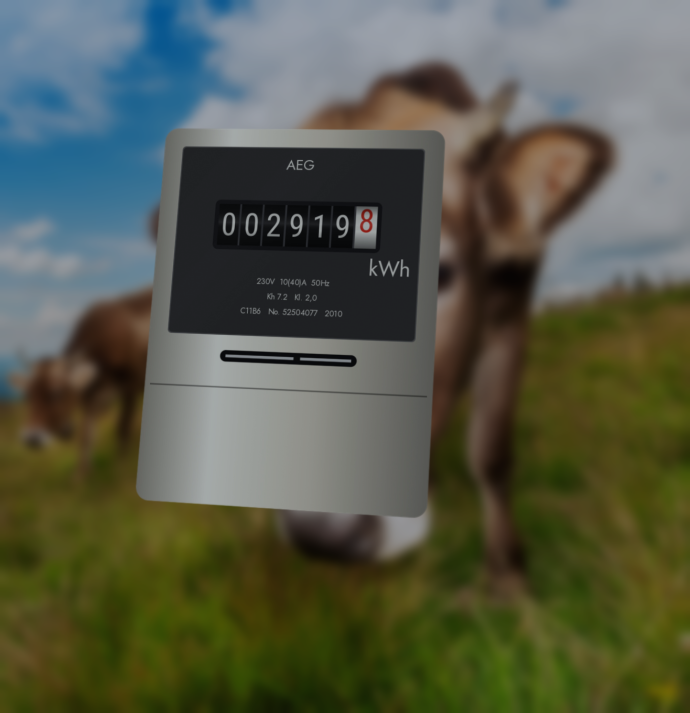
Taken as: 2919.8 kWh
